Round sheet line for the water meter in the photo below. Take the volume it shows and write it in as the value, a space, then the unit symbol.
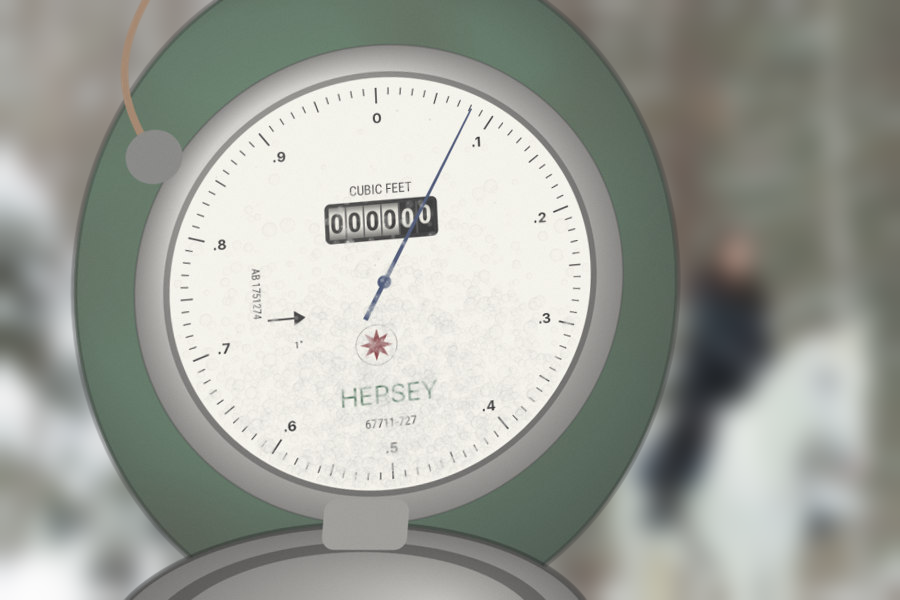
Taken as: 0.08 ft³
